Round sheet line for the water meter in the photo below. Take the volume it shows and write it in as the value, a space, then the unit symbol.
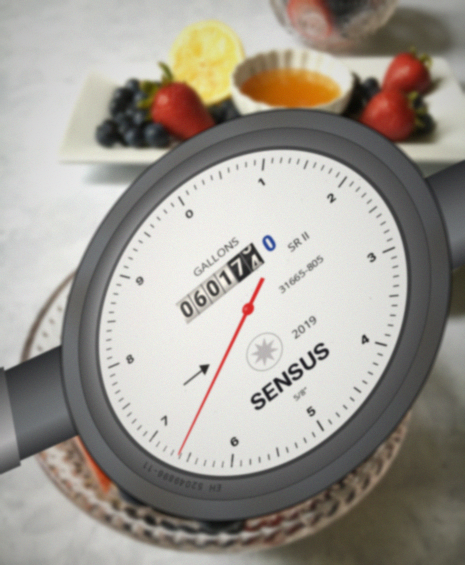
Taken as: 601736.6 gal
